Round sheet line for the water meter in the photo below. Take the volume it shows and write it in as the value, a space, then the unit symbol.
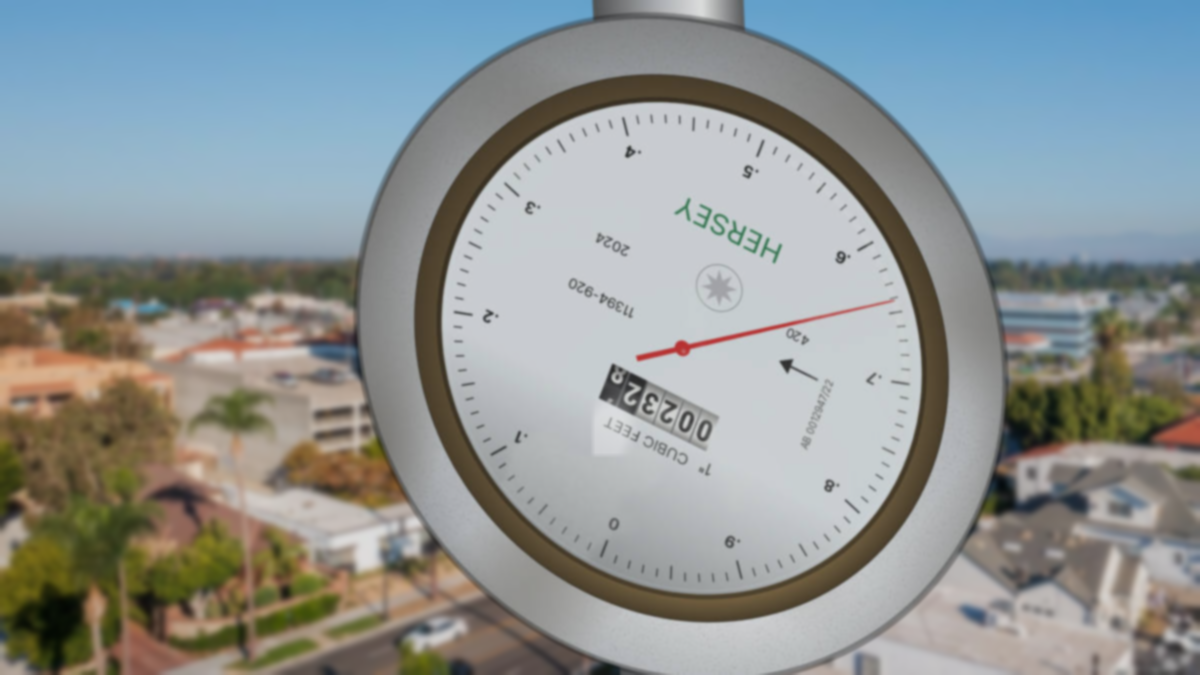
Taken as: 2327.64 ft³
